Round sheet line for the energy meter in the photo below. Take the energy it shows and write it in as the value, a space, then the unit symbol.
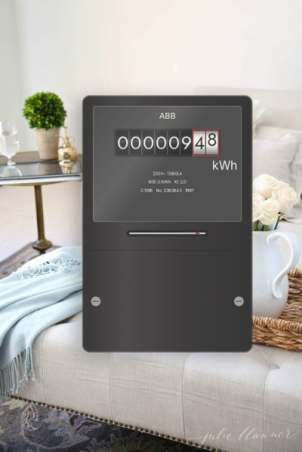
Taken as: 9.48 kWh
